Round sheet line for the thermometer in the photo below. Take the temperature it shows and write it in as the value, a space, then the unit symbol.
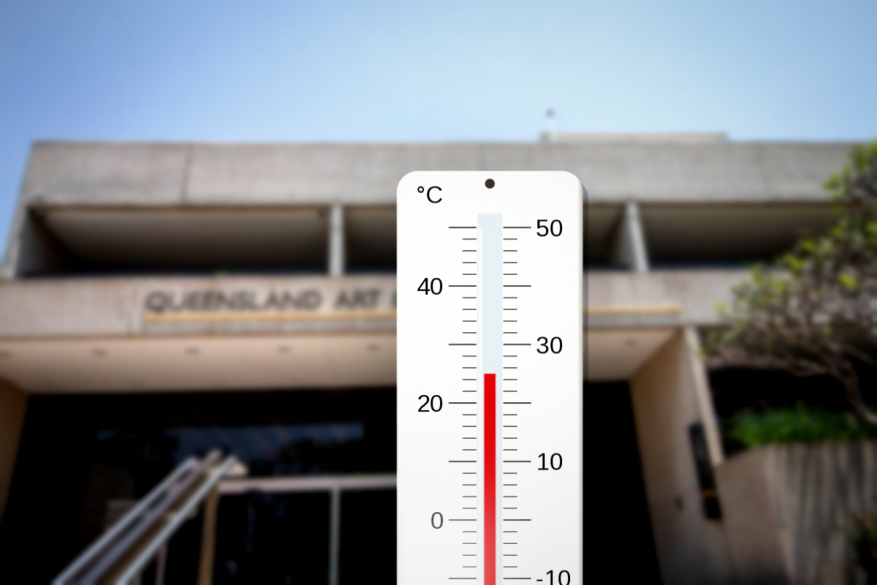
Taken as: 25 °C
